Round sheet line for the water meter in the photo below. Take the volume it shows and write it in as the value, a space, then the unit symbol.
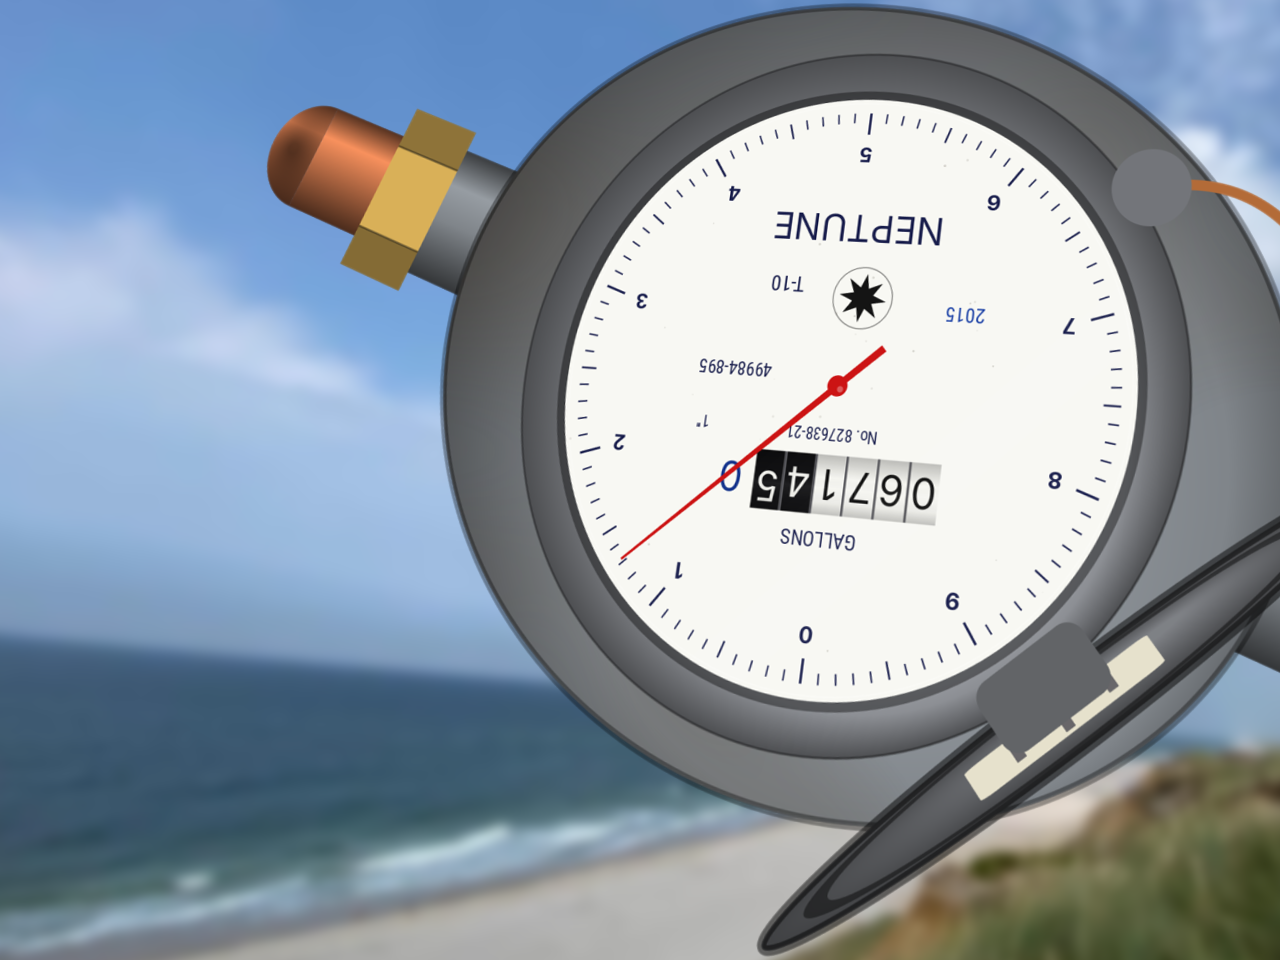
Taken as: 671451.3 gal
